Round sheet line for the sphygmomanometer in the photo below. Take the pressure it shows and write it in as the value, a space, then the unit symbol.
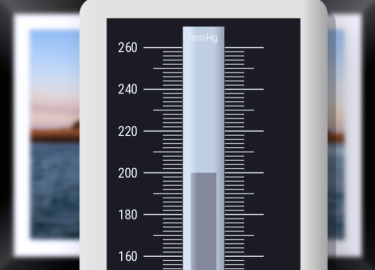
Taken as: 200 mmHg
